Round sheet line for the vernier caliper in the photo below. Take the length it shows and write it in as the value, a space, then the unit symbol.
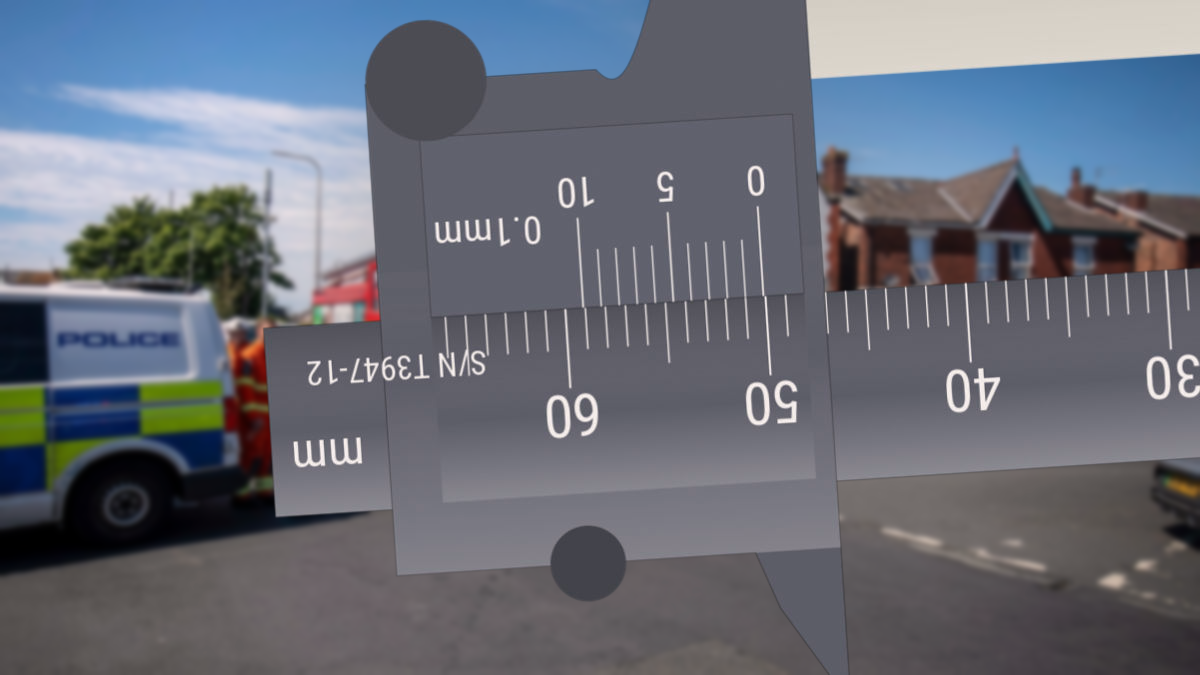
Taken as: 50.1 mm
